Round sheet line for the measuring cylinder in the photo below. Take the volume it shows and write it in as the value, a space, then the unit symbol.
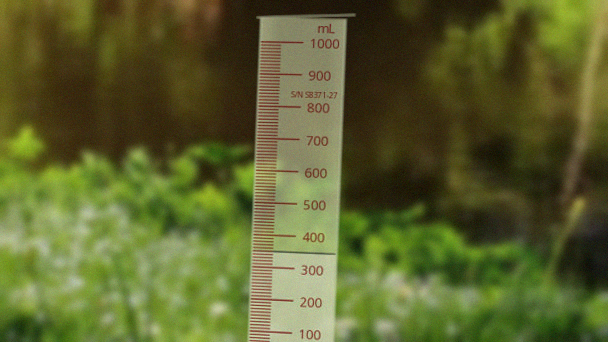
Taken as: 350 mL
